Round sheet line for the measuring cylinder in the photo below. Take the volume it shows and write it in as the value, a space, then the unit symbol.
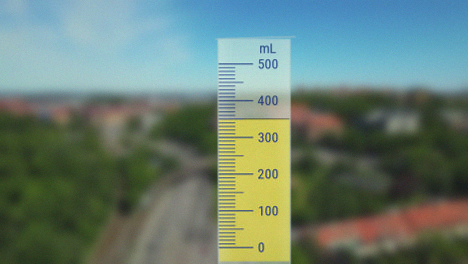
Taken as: 350 mL
